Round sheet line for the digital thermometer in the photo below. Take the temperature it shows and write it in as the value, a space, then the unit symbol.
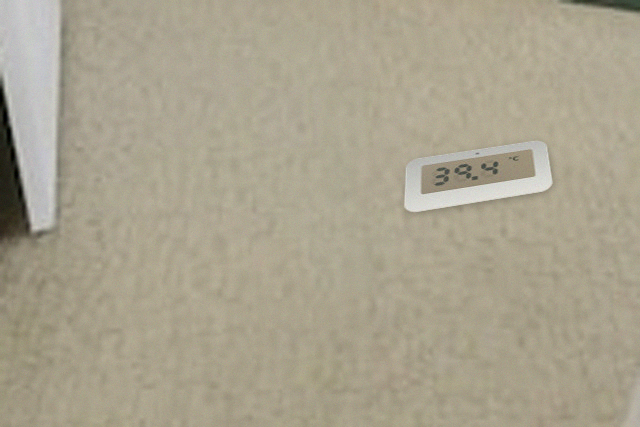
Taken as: 39.4 °C
